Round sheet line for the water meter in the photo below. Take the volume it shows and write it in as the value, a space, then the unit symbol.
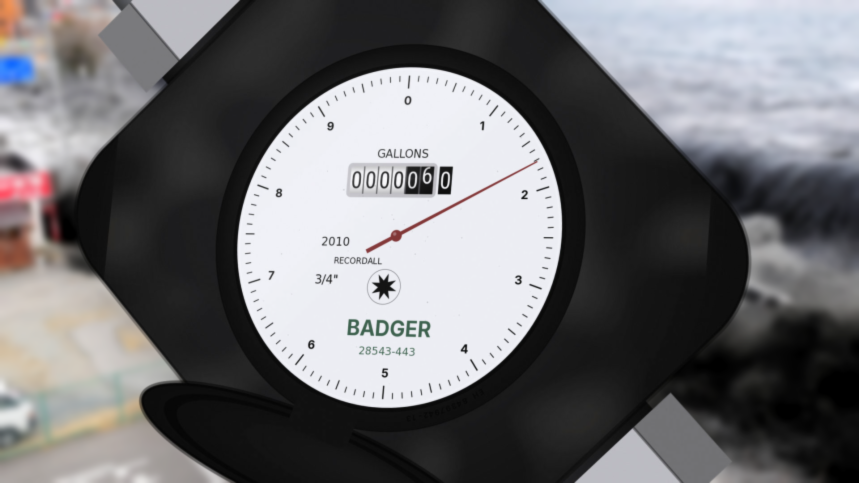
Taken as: 61.7 gal
